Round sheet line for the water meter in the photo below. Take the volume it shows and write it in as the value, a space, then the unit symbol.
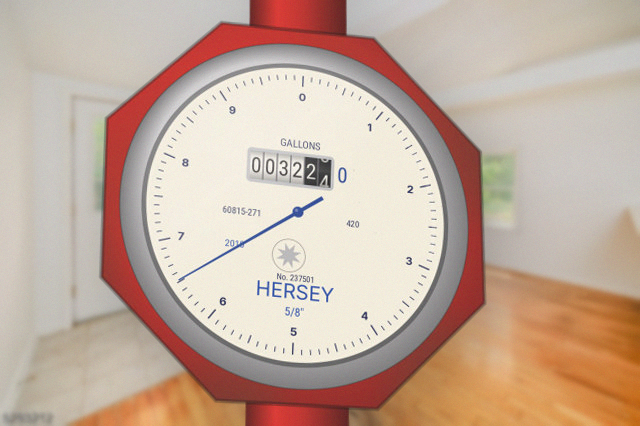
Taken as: 32236.5 gal
